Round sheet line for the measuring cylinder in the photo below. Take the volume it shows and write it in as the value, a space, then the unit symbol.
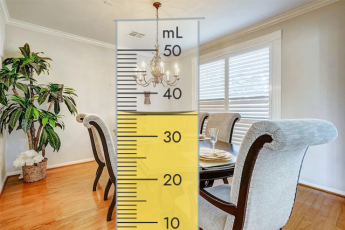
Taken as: 35 mL
